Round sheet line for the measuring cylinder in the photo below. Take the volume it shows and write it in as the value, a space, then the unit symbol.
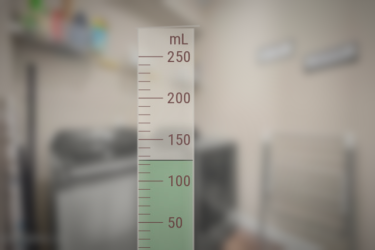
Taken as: 125 mL
